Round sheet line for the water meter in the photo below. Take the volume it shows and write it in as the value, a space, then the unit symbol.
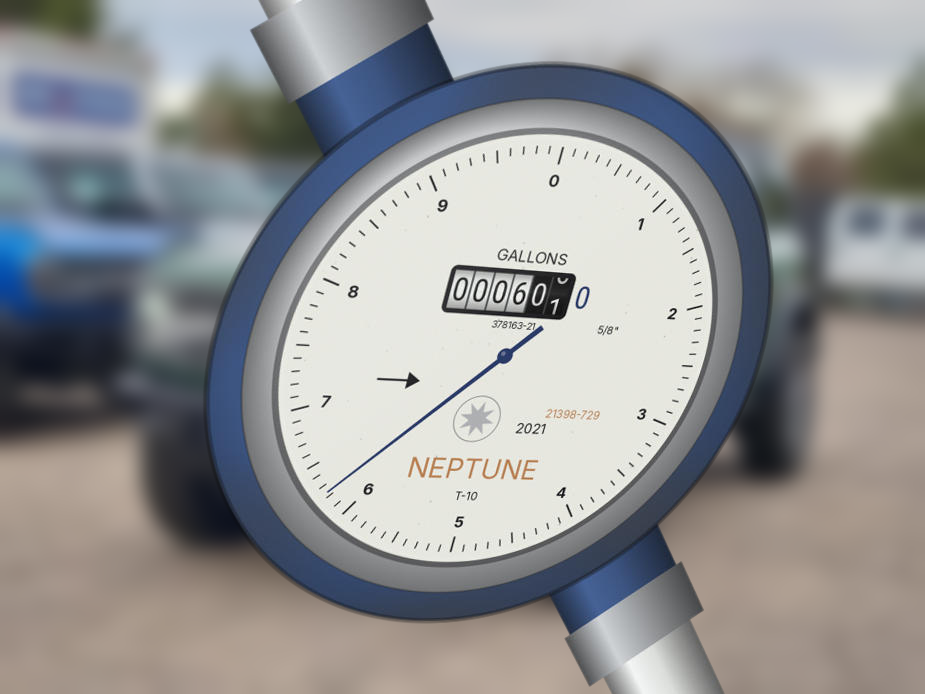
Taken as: 6006.2 gal
